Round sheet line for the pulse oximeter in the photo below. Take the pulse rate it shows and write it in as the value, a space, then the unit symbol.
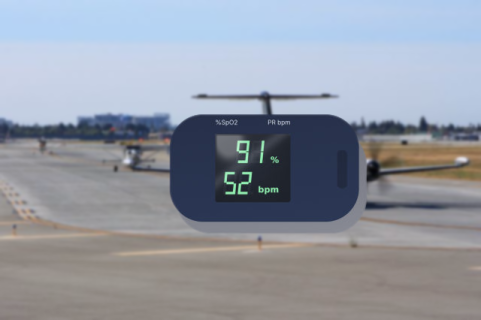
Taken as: 52 bpm
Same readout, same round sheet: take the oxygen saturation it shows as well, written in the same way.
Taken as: 91 %
